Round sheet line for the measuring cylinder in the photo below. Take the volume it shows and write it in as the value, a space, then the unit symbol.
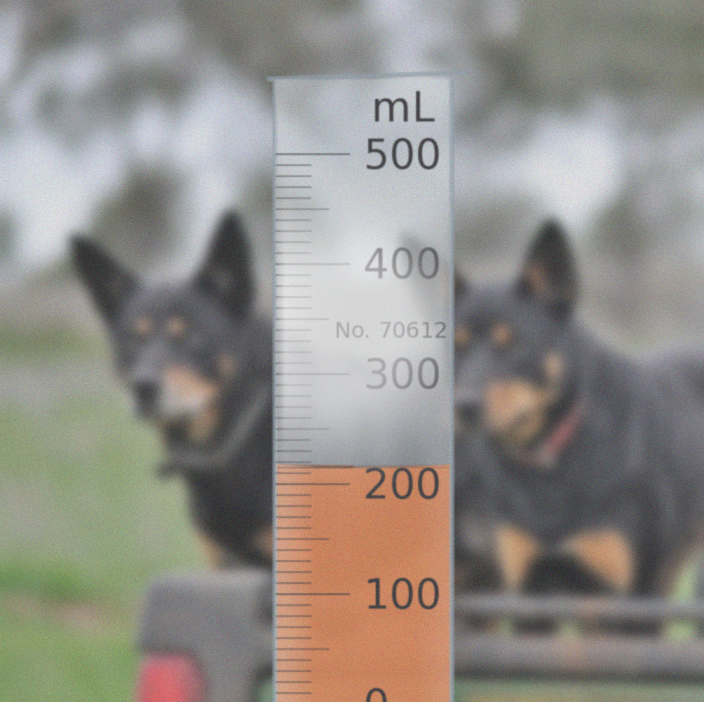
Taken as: 215 mL
